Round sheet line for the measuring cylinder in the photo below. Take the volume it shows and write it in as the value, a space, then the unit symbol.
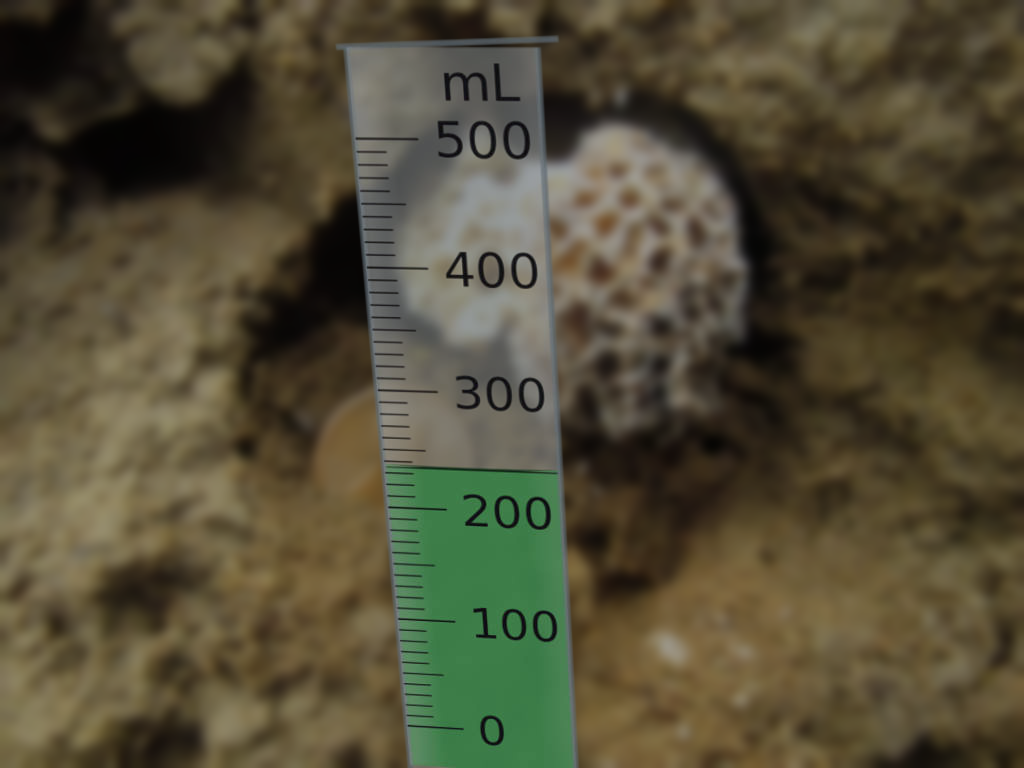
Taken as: 235 mL
